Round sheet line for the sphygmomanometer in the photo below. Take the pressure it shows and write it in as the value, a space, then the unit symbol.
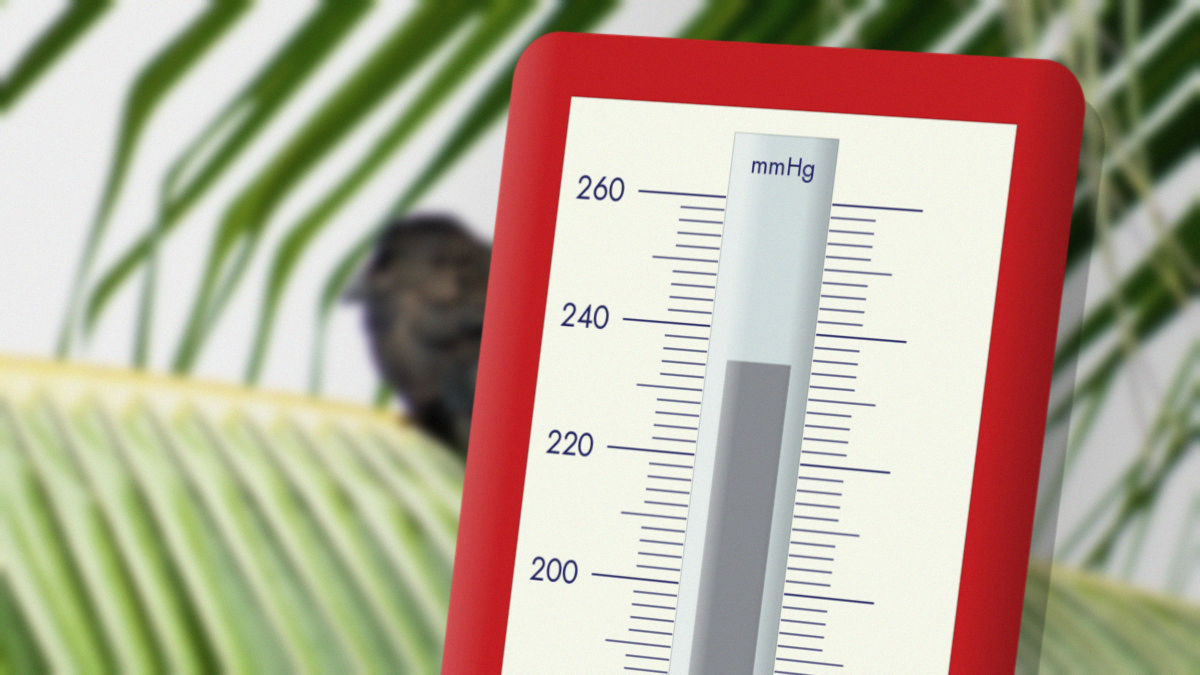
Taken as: 235 mmHg
